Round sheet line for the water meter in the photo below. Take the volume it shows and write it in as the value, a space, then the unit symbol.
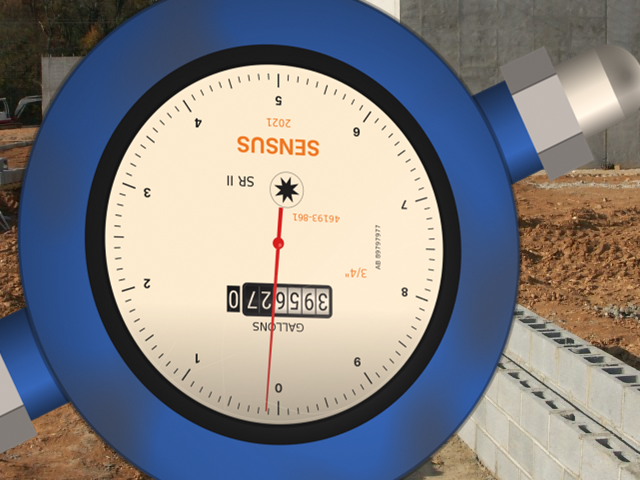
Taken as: 3956270.1 gal
